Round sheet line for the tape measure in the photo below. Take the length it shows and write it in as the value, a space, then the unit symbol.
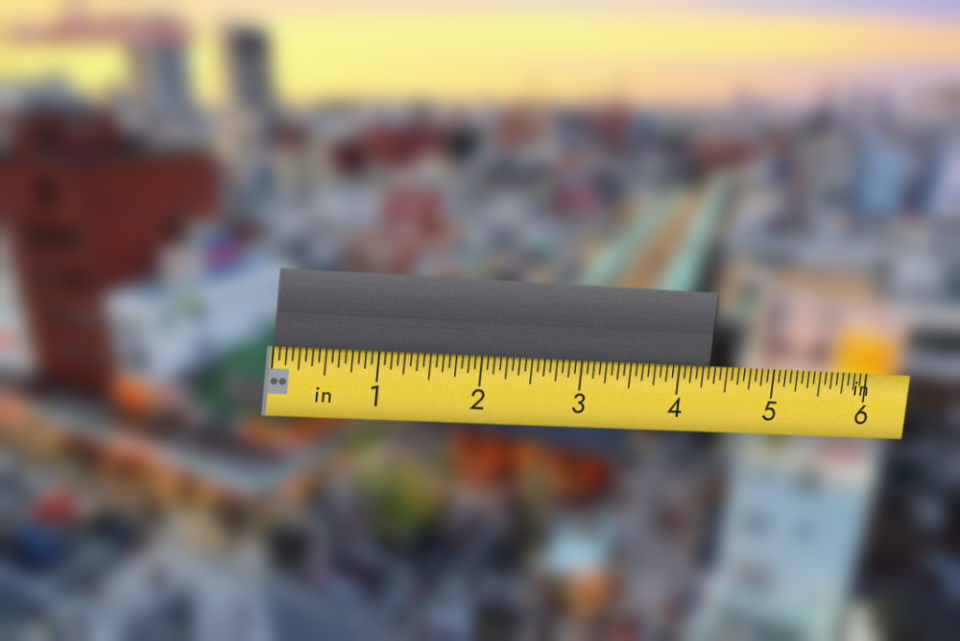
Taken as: 4.3125 in
